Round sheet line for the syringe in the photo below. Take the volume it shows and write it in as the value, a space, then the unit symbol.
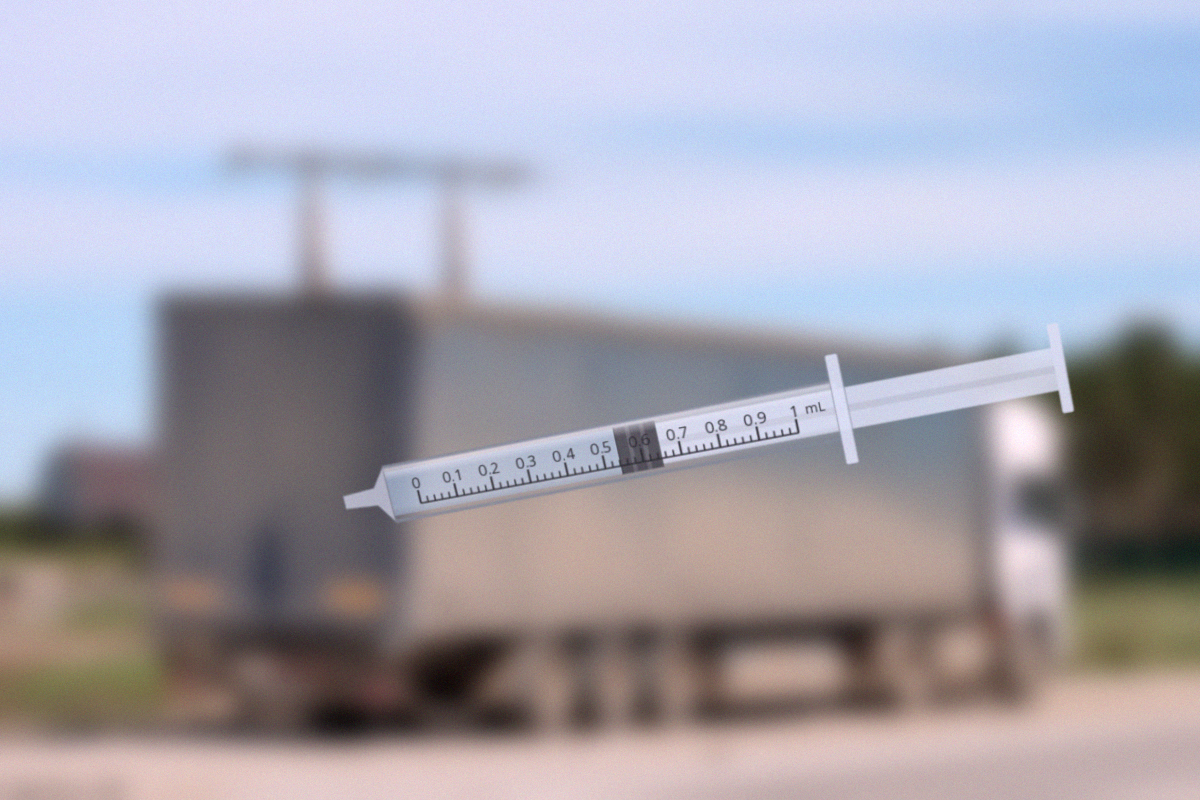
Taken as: 0.54 mL
